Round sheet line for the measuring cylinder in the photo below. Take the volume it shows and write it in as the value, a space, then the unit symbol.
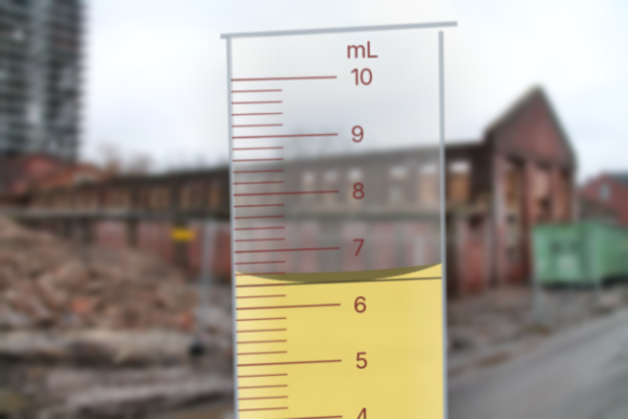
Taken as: 6.4 mL
